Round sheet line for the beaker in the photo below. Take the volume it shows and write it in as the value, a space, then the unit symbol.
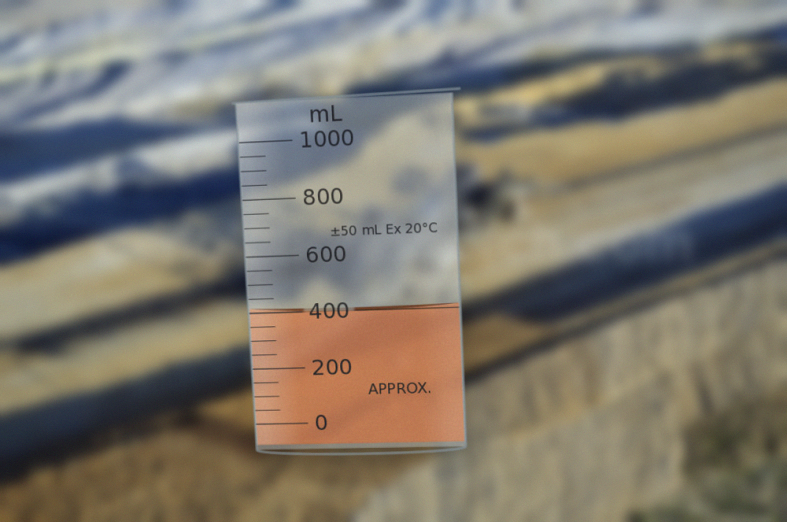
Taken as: 400 mL
